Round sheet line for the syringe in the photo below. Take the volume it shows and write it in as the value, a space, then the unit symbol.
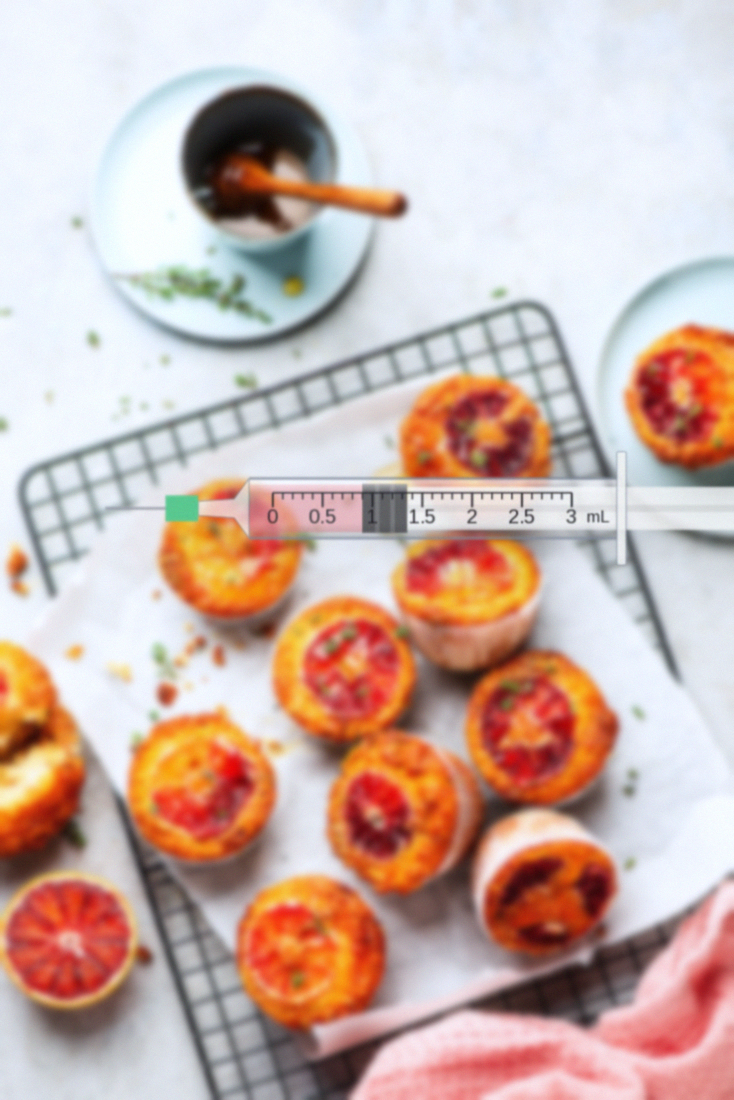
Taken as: 0.9 mL
